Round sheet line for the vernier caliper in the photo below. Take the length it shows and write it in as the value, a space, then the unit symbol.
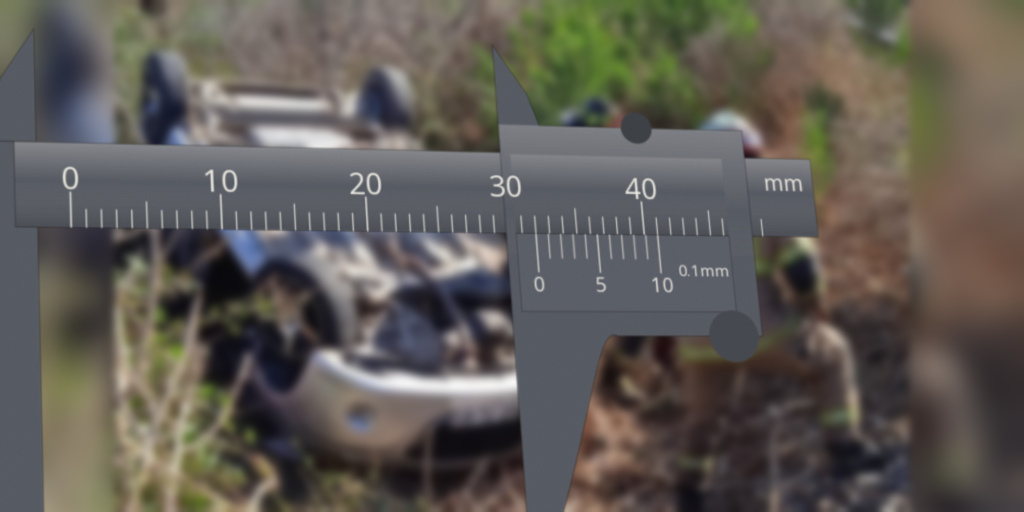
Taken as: 32.0 mm
